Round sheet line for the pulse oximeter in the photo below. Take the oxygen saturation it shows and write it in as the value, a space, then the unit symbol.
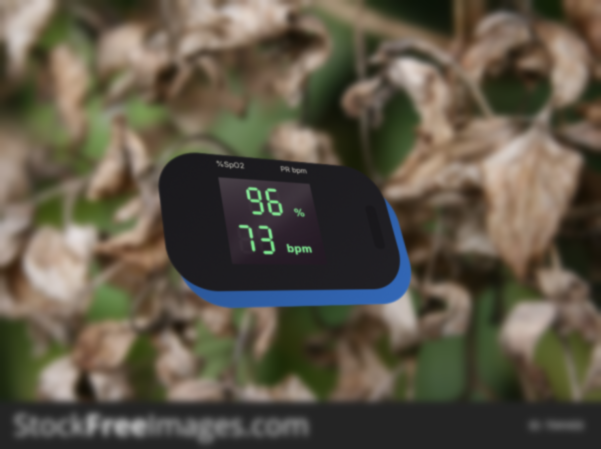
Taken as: 96 %
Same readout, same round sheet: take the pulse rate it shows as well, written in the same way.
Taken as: 73 bpm
